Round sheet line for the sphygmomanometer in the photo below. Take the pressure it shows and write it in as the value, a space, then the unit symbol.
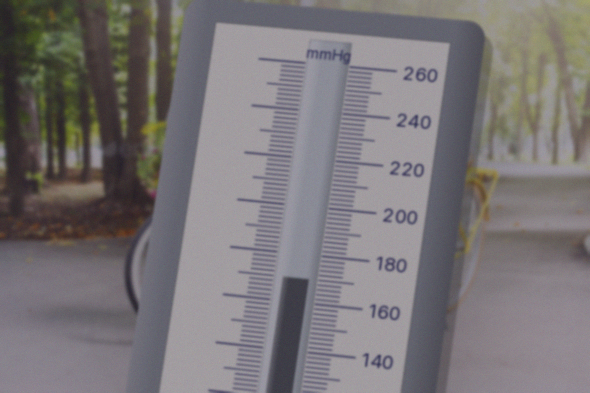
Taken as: 170 mmHg
